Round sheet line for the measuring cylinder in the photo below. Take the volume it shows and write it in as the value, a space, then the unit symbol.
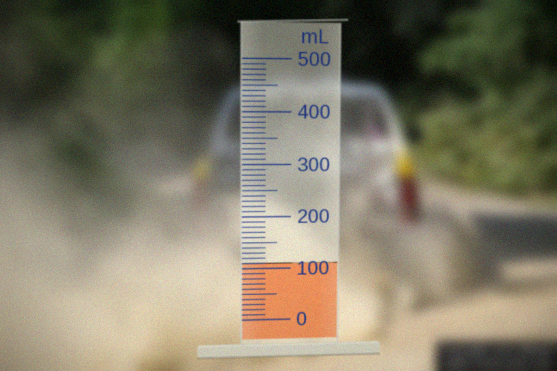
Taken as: 110 mL
